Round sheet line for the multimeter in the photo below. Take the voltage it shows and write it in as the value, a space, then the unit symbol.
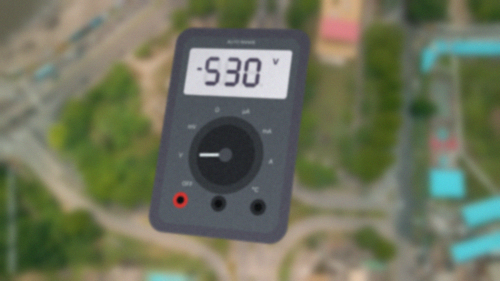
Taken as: -530 V
